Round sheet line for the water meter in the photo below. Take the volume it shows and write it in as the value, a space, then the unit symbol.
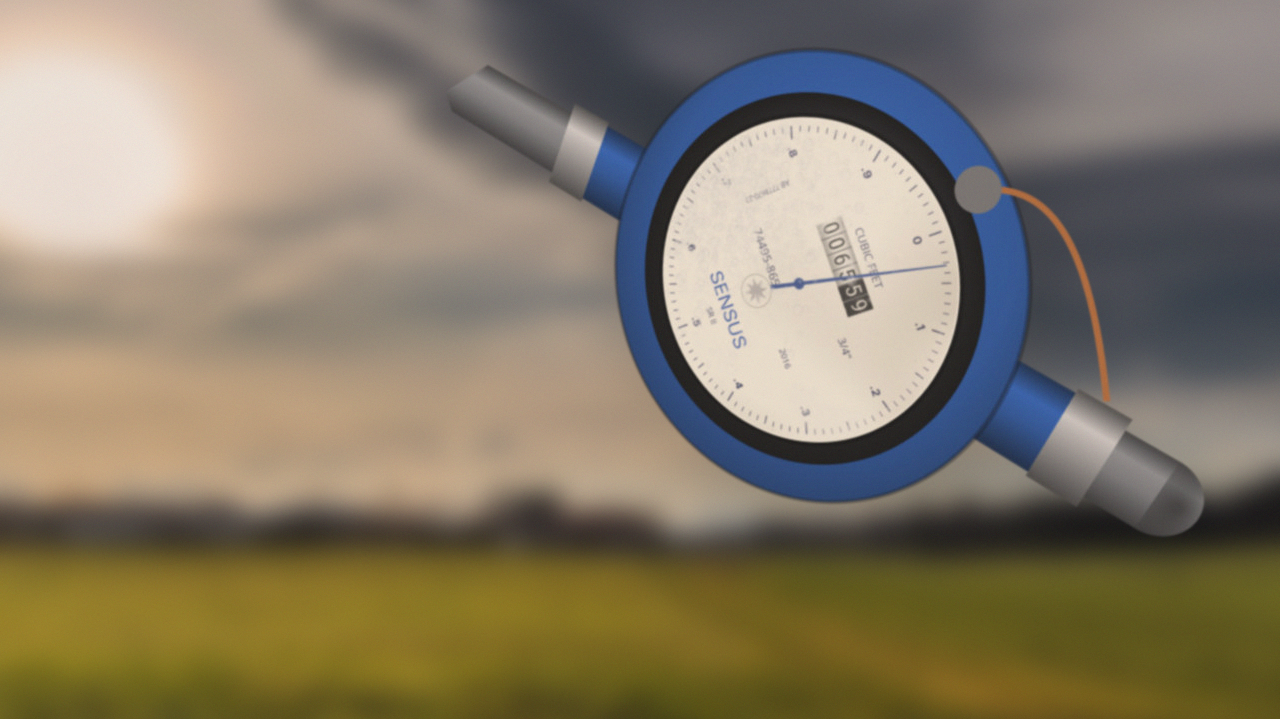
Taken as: 6559.03 ft³
